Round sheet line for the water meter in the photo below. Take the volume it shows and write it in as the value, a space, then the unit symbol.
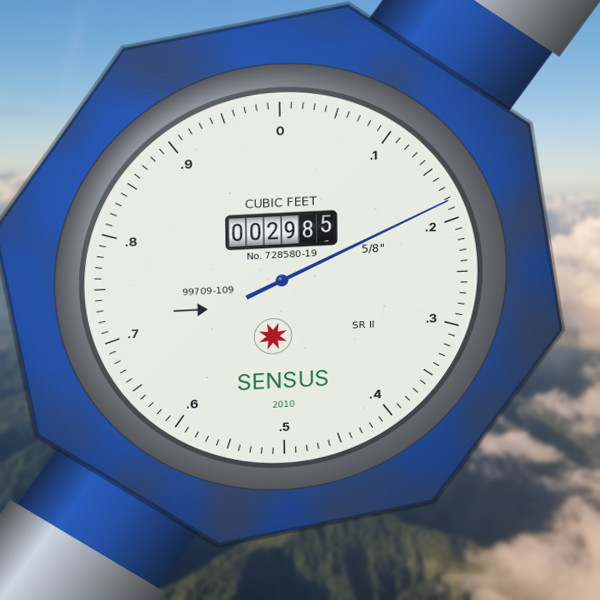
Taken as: 2985.18 ft³
